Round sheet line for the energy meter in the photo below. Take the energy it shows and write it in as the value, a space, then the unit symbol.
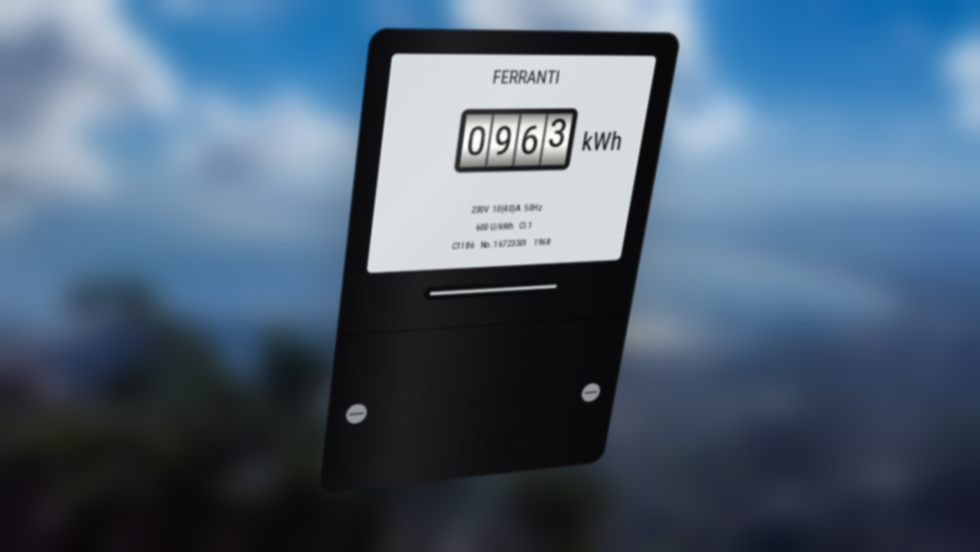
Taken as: 963 kWh
